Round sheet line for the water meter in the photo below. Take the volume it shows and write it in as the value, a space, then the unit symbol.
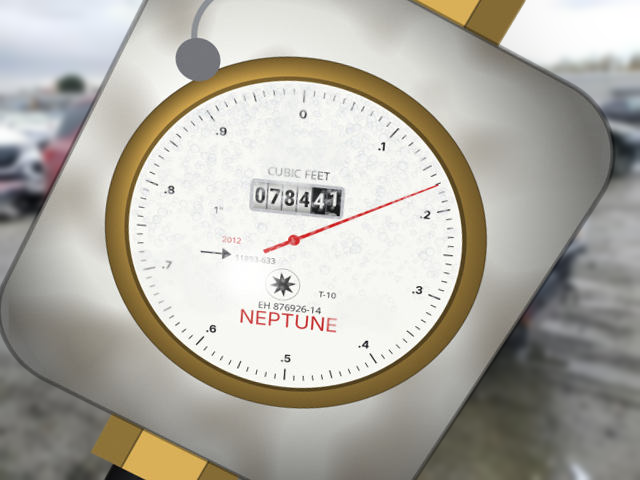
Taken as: 78441.17 ft³
